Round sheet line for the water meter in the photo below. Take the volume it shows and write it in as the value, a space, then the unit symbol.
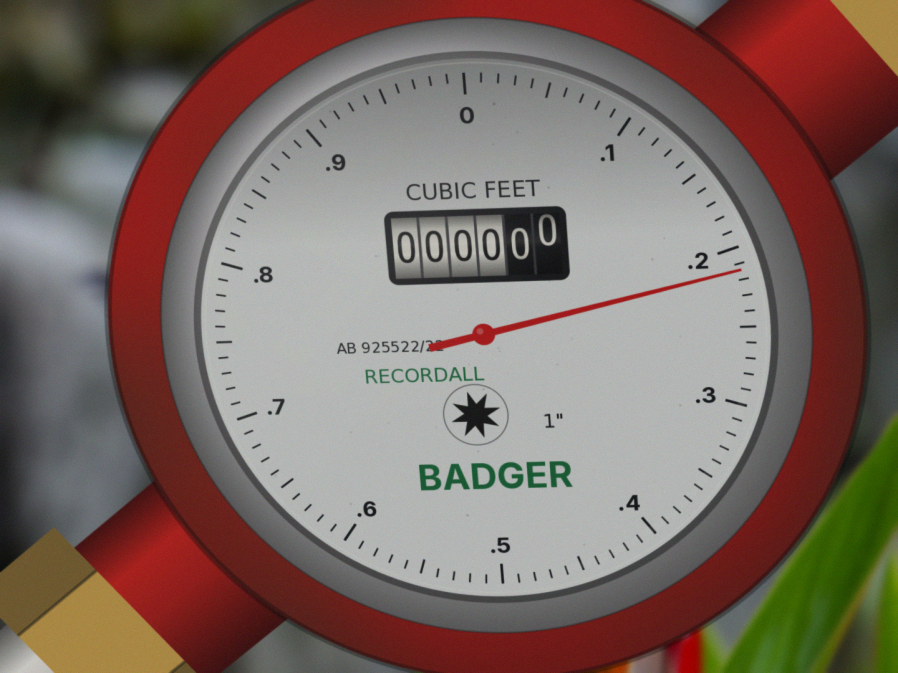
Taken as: 0.21 ft³
